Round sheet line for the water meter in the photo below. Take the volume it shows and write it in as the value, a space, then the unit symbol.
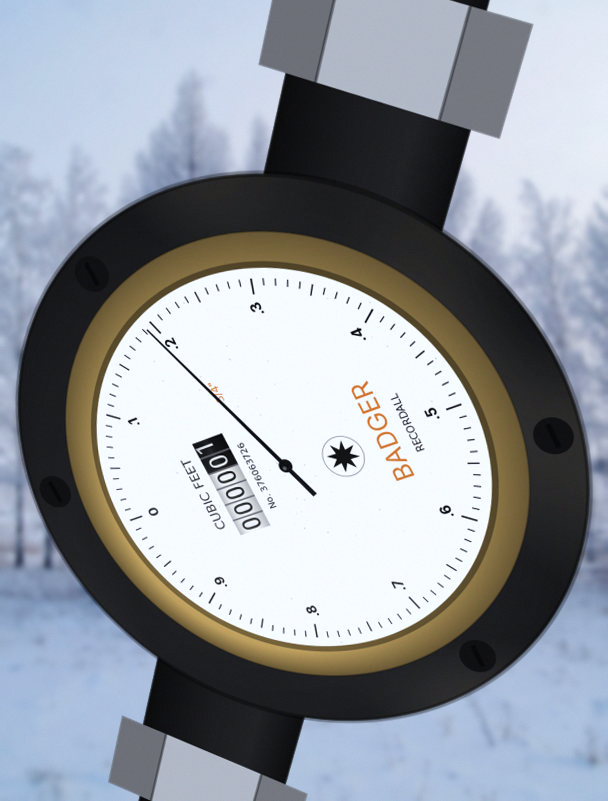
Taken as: 1.19 ft³
